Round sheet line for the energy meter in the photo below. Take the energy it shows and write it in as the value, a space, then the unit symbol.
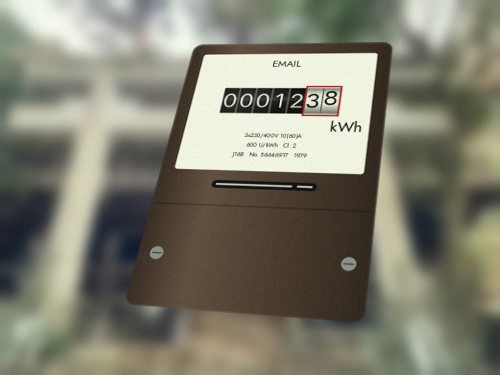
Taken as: 12.38 kWh
